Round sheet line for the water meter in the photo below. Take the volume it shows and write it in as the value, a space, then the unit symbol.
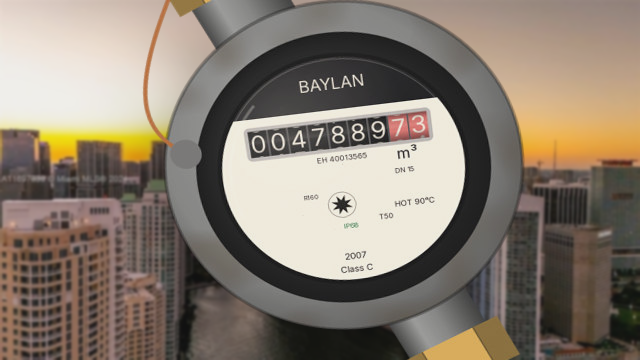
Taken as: 47889.73 m³
